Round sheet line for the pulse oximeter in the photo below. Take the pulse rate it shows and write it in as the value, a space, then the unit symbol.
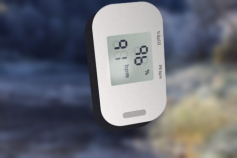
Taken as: 91 bpm
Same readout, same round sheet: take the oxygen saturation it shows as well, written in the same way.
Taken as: 96 %
